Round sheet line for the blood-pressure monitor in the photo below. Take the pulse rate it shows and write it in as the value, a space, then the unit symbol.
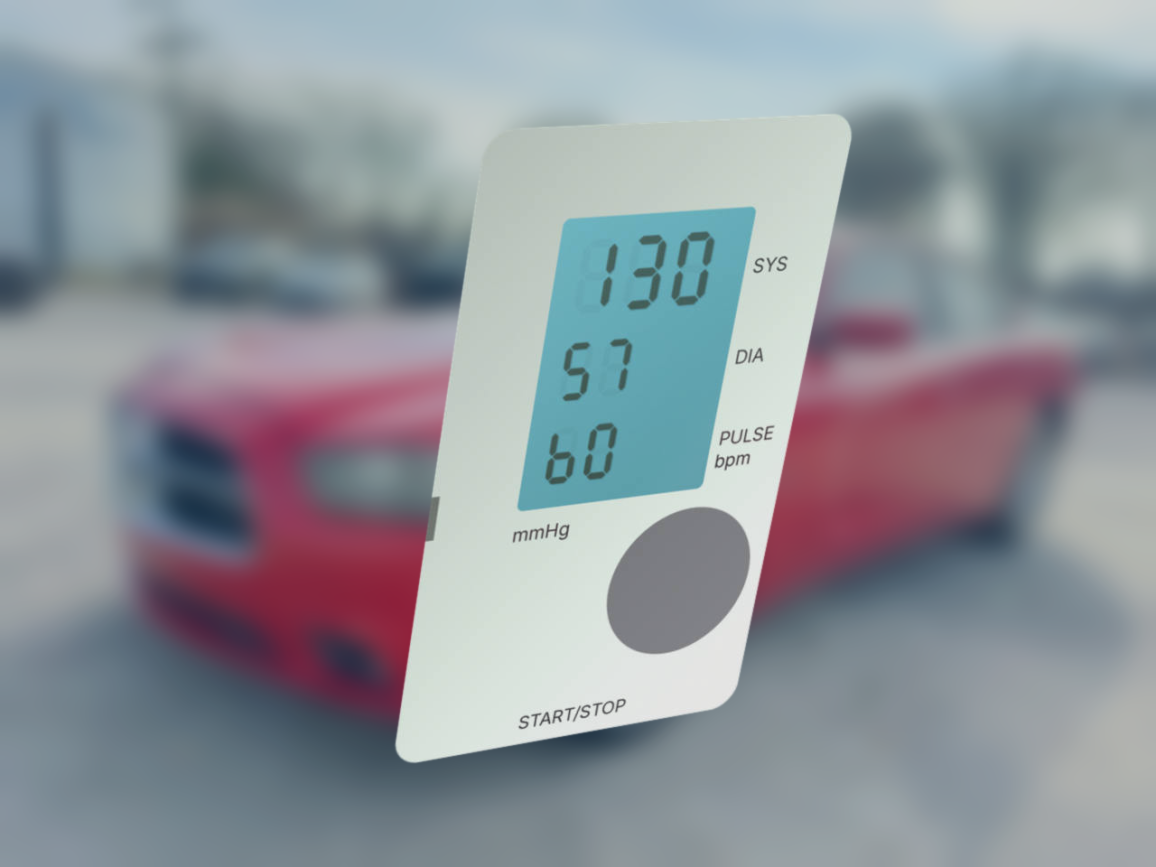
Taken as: 60 bpm
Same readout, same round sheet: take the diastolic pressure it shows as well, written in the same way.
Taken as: 57 mmHg
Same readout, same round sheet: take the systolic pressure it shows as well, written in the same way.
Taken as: 130 mmHg
